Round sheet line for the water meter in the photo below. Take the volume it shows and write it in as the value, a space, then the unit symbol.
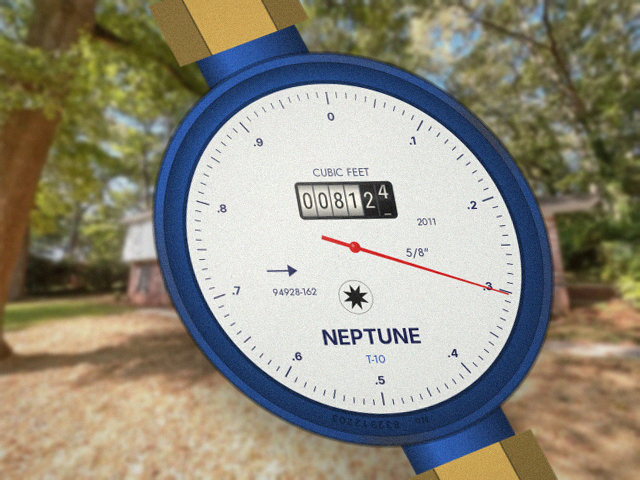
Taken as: 8124.30 ft³
